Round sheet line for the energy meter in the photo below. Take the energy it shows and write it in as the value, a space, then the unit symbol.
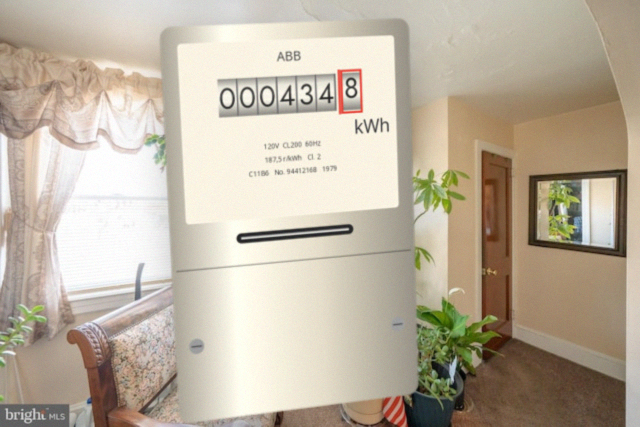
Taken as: 434.8 kWh
